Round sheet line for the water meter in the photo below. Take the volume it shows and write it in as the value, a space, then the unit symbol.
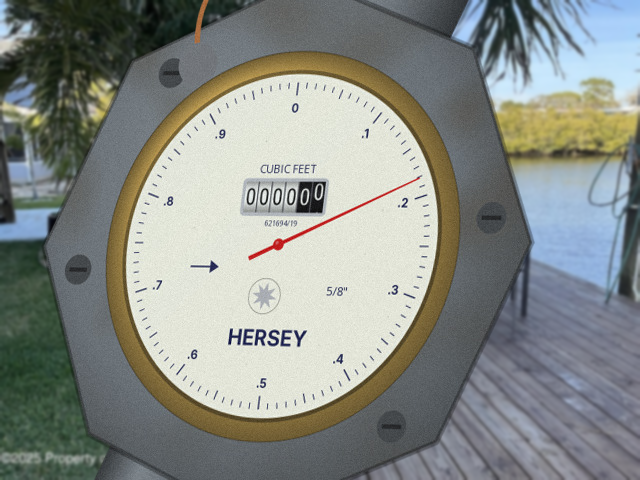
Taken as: 0.18 ft³
